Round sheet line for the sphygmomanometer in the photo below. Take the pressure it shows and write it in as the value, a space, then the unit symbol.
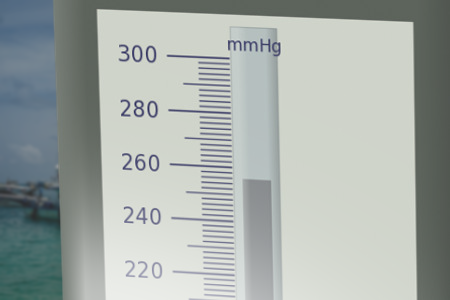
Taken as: 256 mmHg
